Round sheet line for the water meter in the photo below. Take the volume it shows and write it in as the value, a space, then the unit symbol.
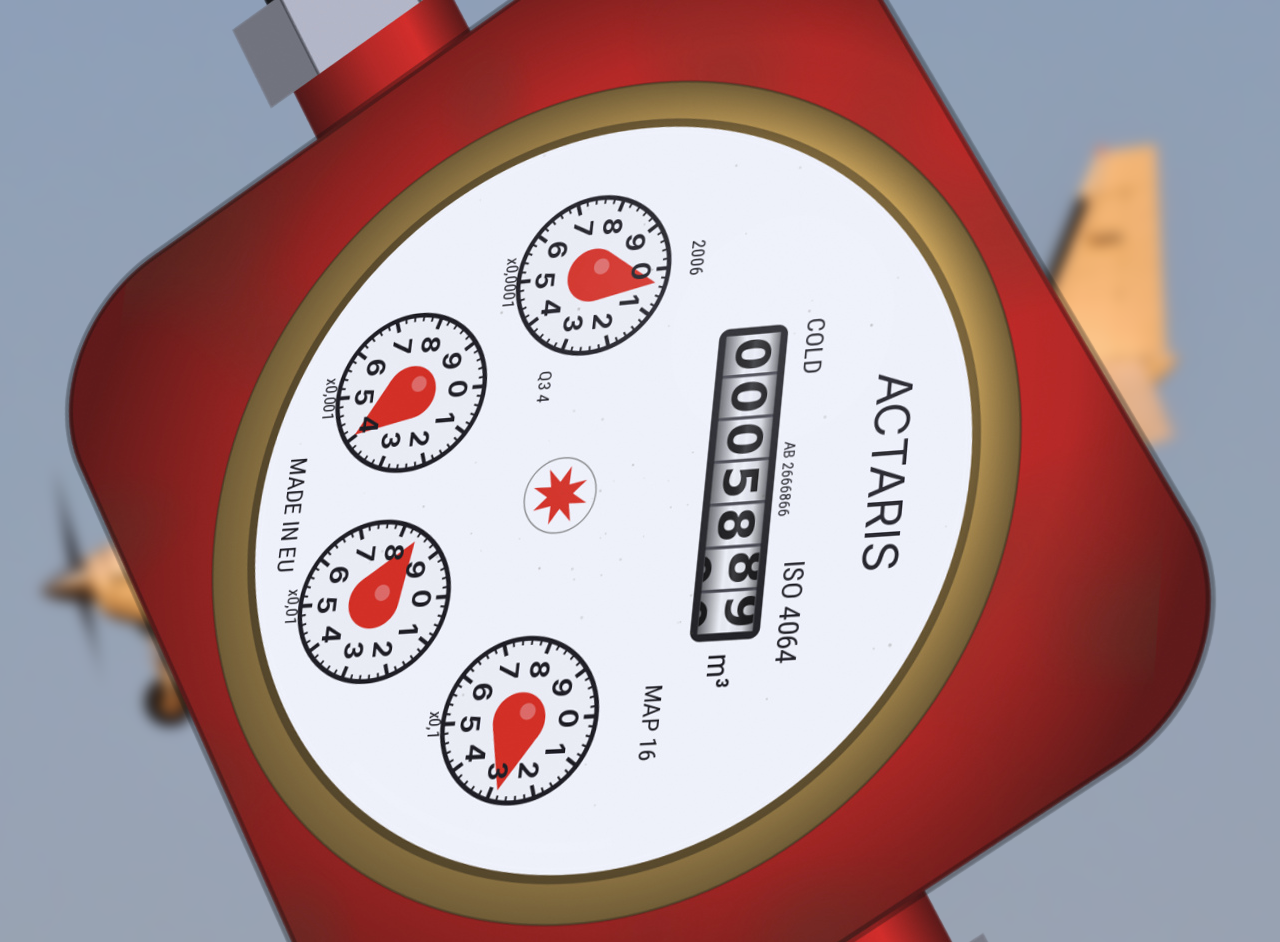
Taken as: 5889.2840 m³
